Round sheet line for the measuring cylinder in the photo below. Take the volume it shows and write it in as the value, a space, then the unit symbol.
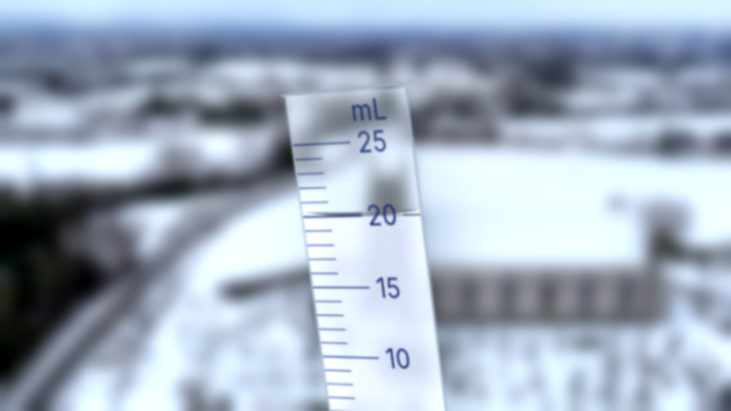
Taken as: 20 mL
